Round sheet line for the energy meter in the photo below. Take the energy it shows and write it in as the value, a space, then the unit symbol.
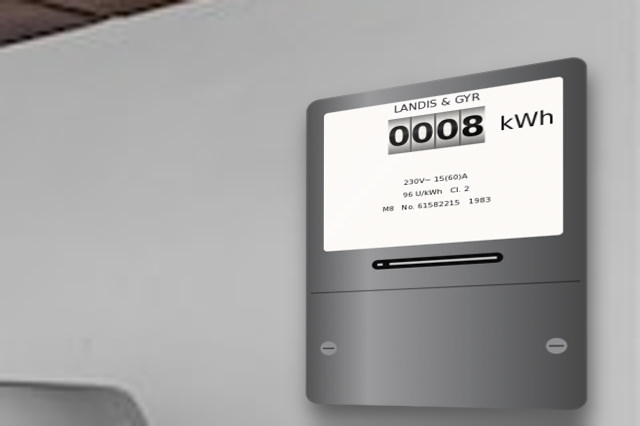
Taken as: 8 kWh
